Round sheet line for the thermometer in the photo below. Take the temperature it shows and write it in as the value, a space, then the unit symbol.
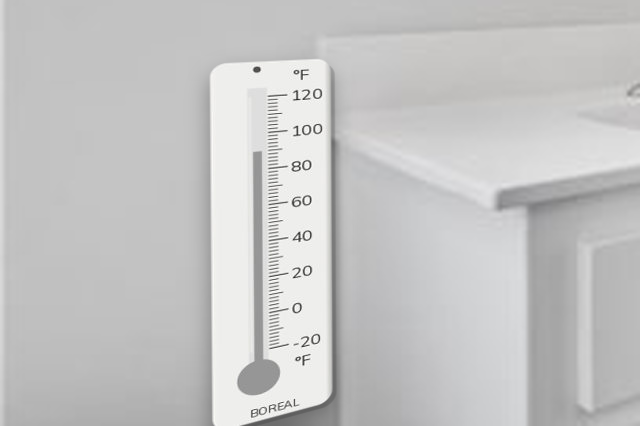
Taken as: 90 °F
